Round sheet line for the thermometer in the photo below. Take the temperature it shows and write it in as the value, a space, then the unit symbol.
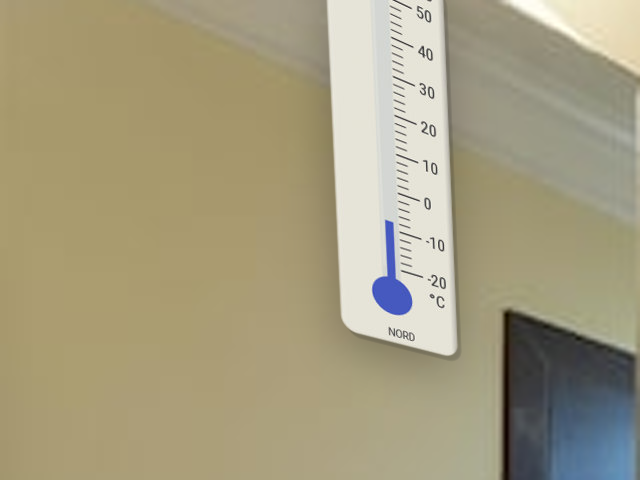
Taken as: -8 °C
